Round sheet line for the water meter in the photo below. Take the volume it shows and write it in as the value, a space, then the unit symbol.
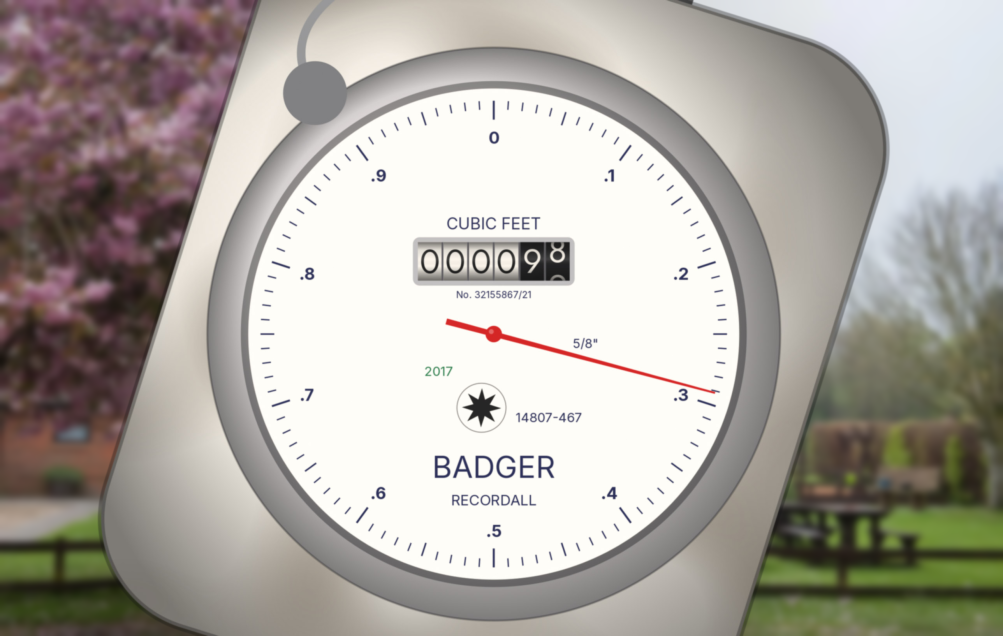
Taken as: 98.29 ft³
